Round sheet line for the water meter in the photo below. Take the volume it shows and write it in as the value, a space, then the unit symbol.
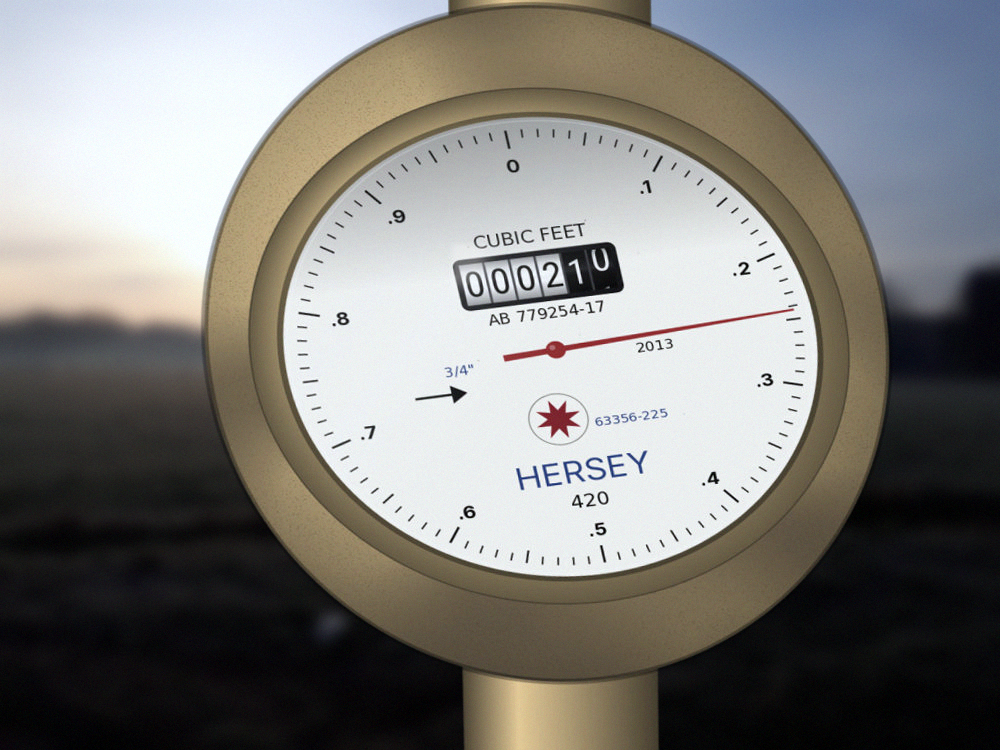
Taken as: 210.24 ft³
